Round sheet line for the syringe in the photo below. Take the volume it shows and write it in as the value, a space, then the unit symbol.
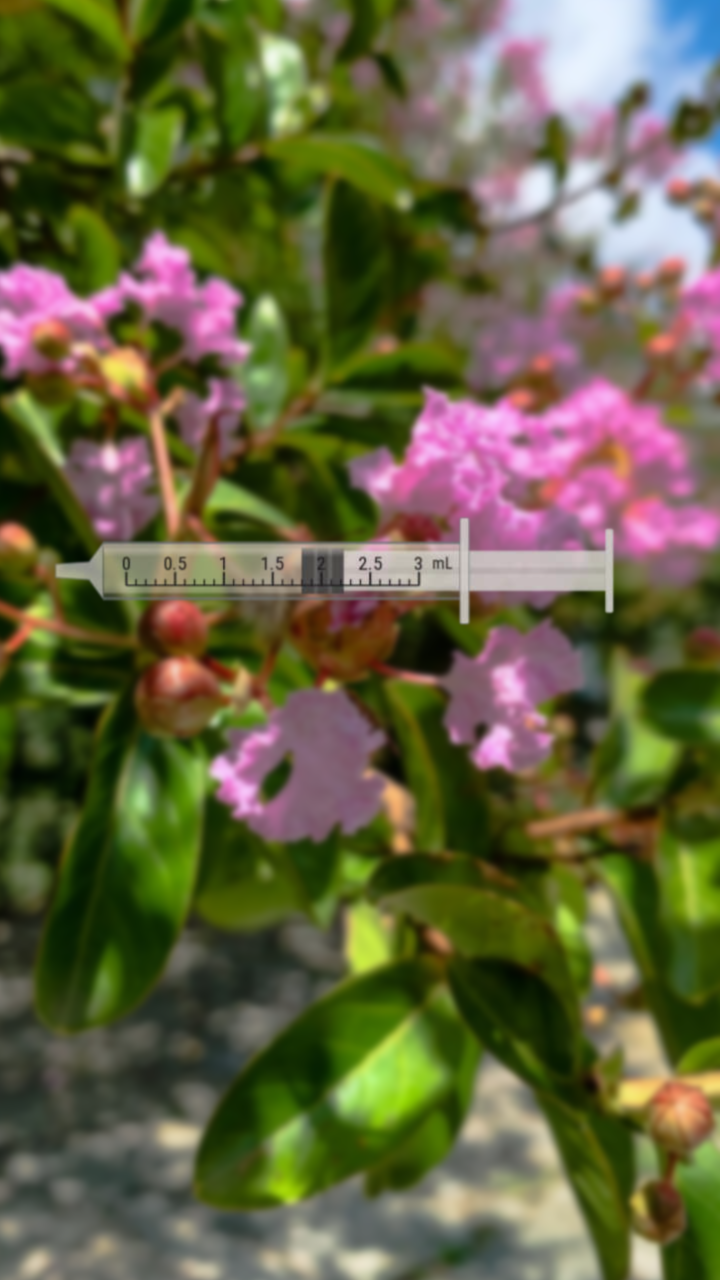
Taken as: 1.8 mL
